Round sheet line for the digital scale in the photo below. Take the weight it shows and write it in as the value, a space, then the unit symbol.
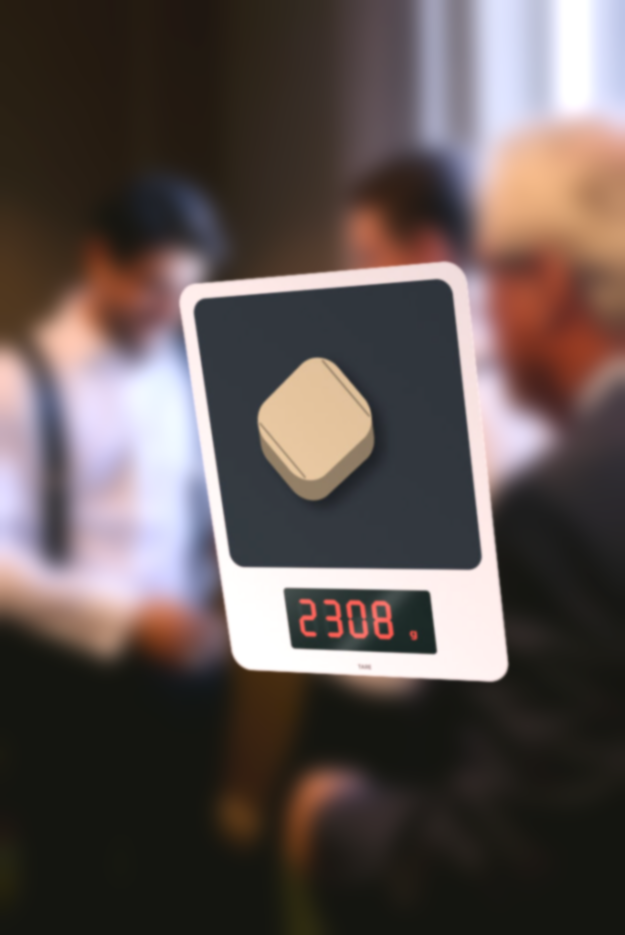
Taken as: 2308 g
